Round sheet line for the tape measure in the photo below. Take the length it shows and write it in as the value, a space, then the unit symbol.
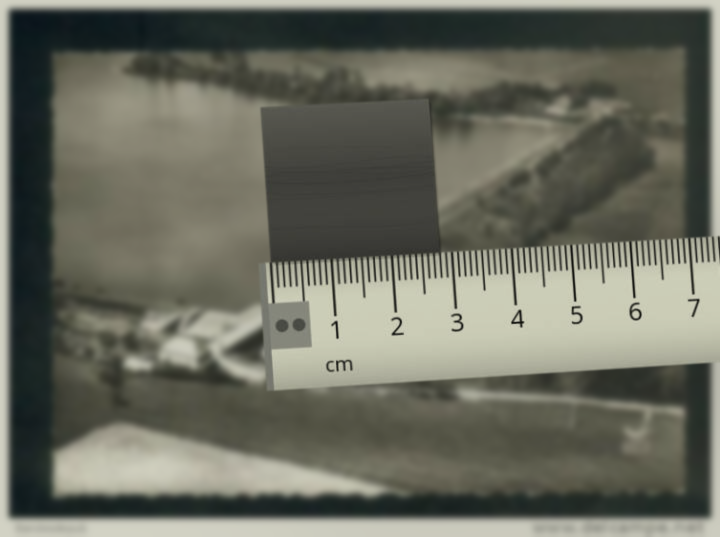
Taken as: 2.8 cm
